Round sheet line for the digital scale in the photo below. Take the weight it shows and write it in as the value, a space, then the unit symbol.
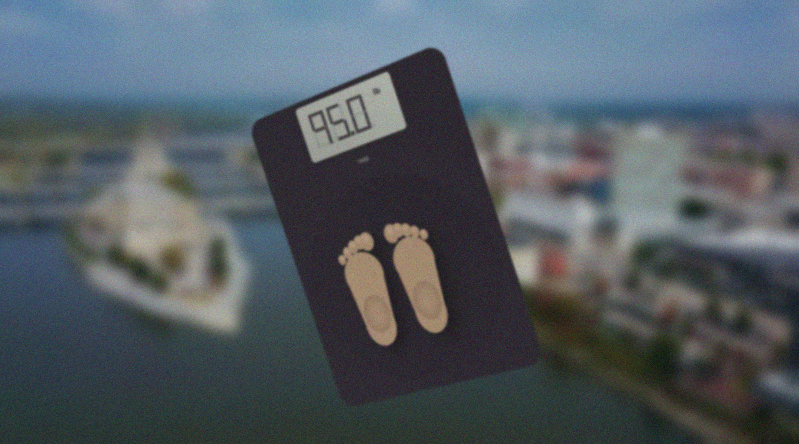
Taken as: 95.0 lb
